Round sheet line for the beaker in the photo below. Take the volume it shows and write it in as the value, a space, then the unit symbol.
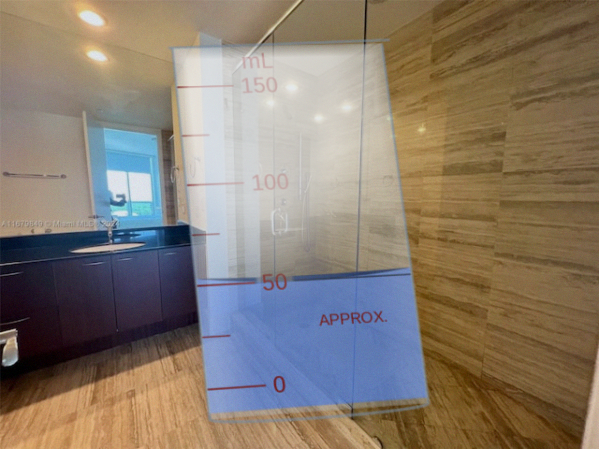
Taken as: 50 mL
